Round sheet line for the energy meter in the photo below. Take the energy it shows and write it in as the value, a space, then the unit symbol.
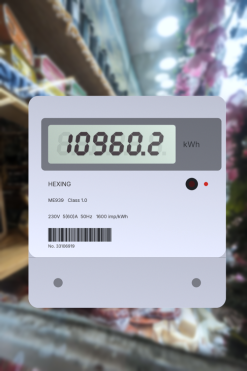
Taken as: 10960.2 kWh
